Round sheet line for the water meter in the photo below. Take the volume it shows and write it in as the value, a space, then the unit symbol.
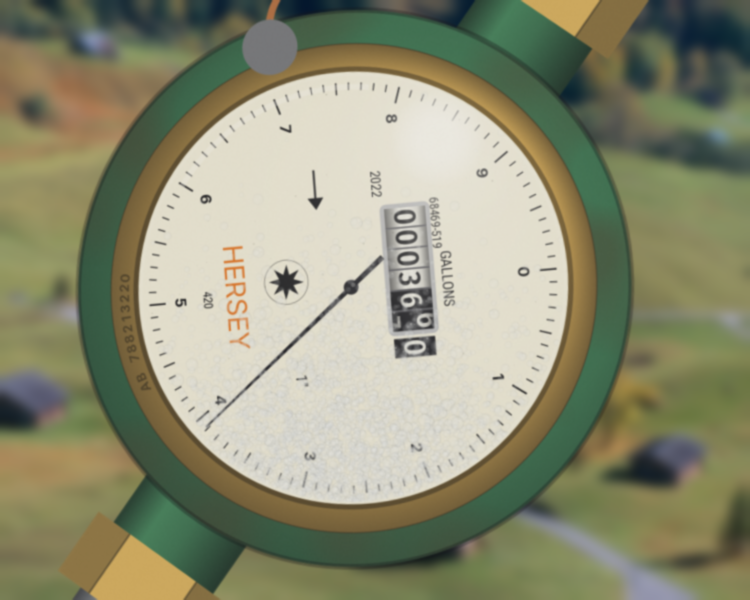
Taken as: 3663.9 gal
